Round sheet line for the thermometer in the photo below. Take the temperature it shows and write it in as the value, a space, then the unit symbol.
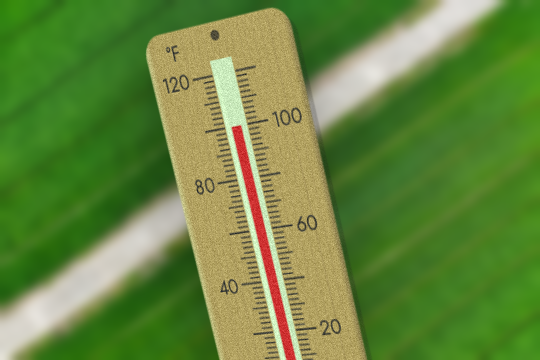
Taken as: 100 °F
